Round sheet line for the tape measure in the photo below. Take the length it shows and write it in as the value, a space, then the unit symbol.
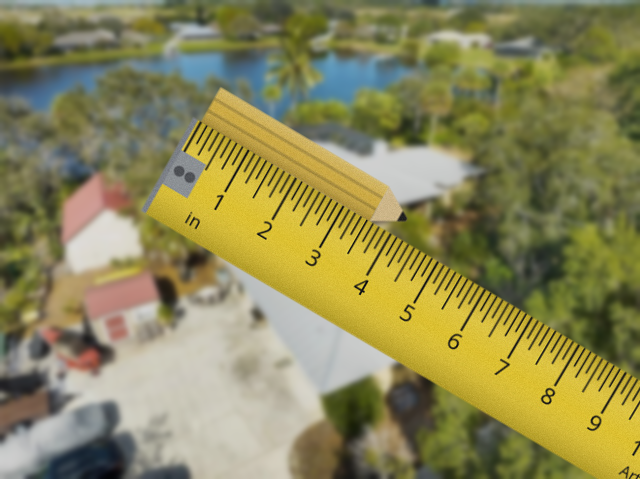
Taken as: 4.125 in
